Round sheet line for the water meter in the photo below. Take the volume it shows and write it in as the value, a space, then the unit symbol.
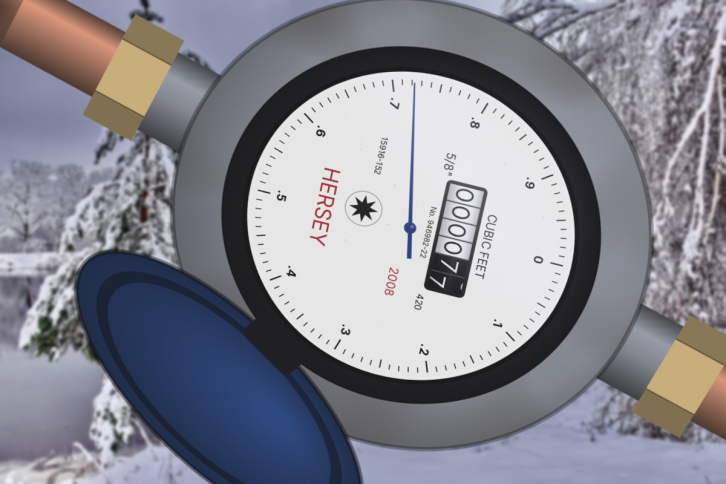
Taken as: 76.72 ft³
